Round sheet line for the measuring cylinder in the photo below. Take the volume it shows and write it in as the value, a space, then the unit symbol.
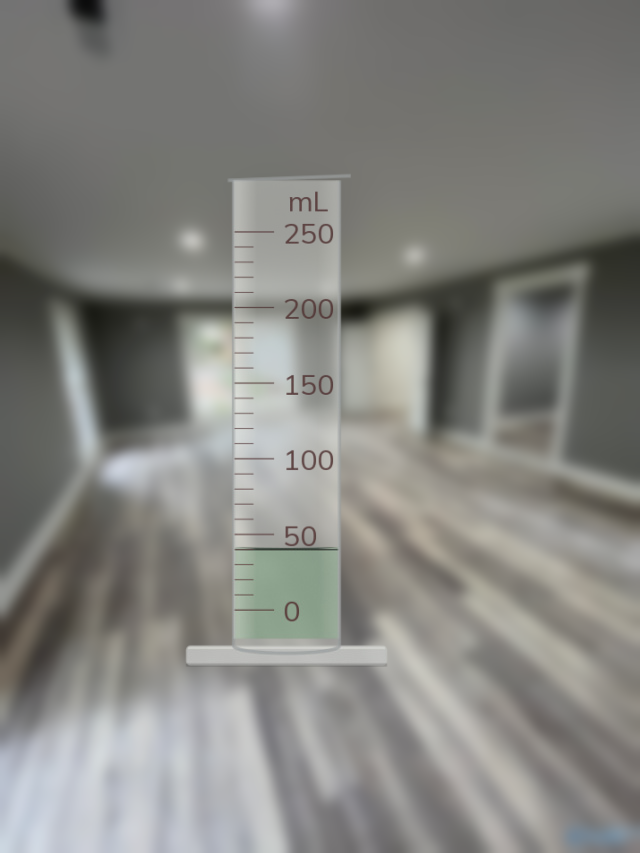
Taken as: 40 mL
